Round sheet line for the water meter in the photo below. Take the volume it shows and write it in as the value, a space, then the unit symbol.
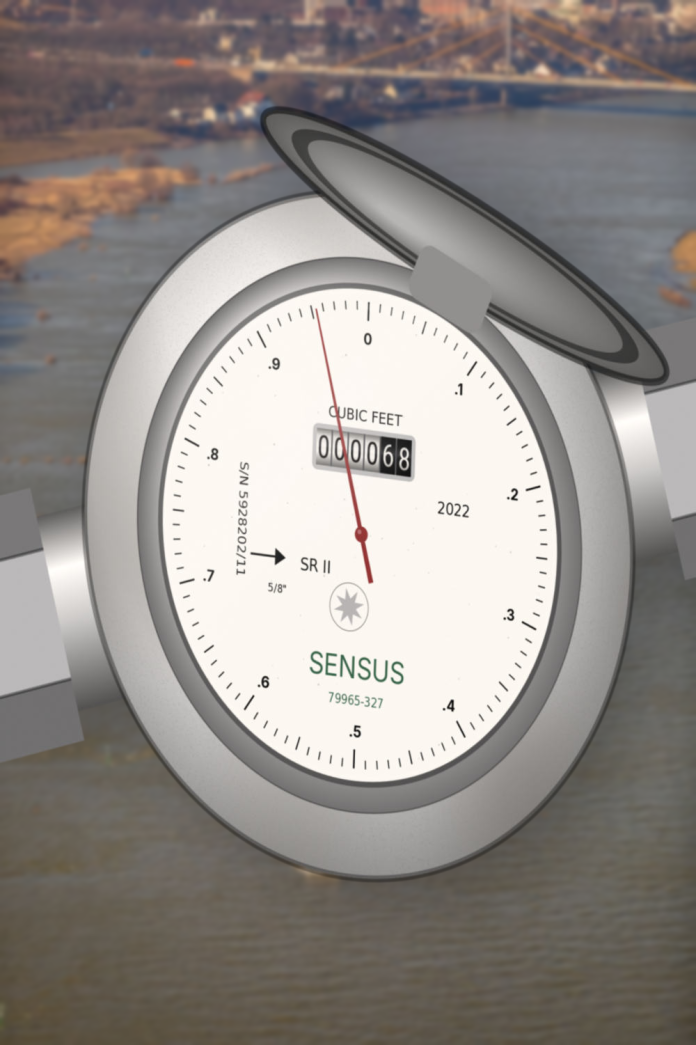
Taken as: 67.95 ft³
